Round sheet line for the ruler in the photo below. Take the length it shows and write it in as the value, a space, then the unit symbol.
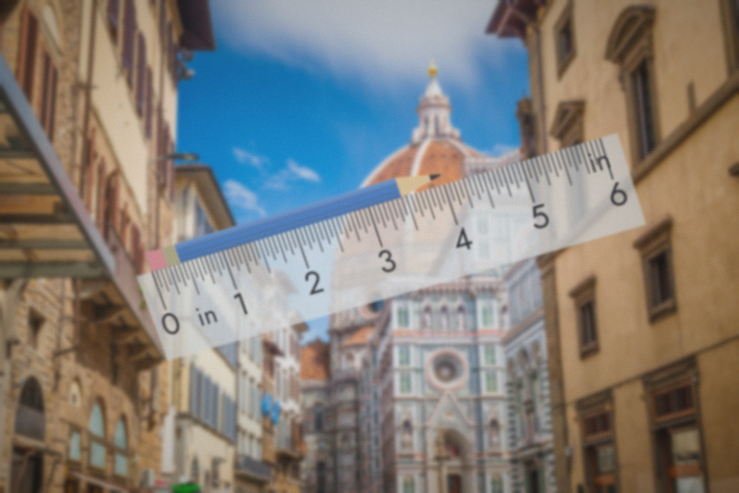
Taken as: 4 in
